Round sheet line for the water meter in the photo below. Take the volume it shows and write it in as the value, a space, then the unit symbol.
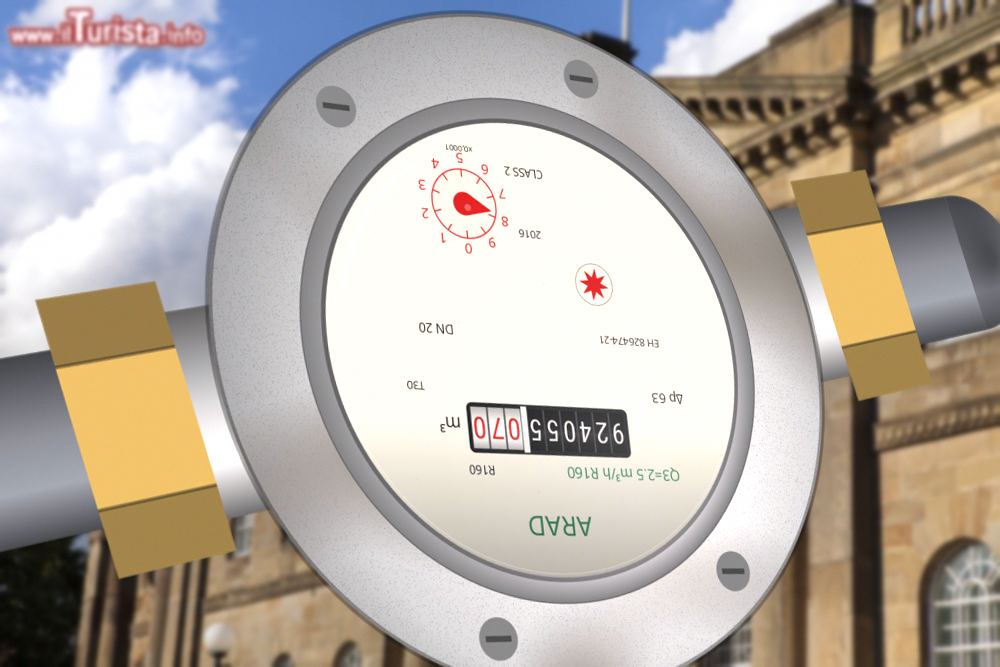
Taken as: 924055.0707 m³
